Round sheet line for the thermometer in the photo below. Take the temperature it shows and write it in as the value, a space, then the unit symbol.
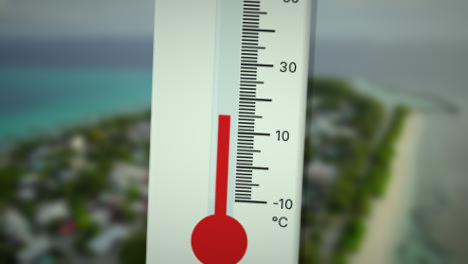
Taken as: 15 °C
